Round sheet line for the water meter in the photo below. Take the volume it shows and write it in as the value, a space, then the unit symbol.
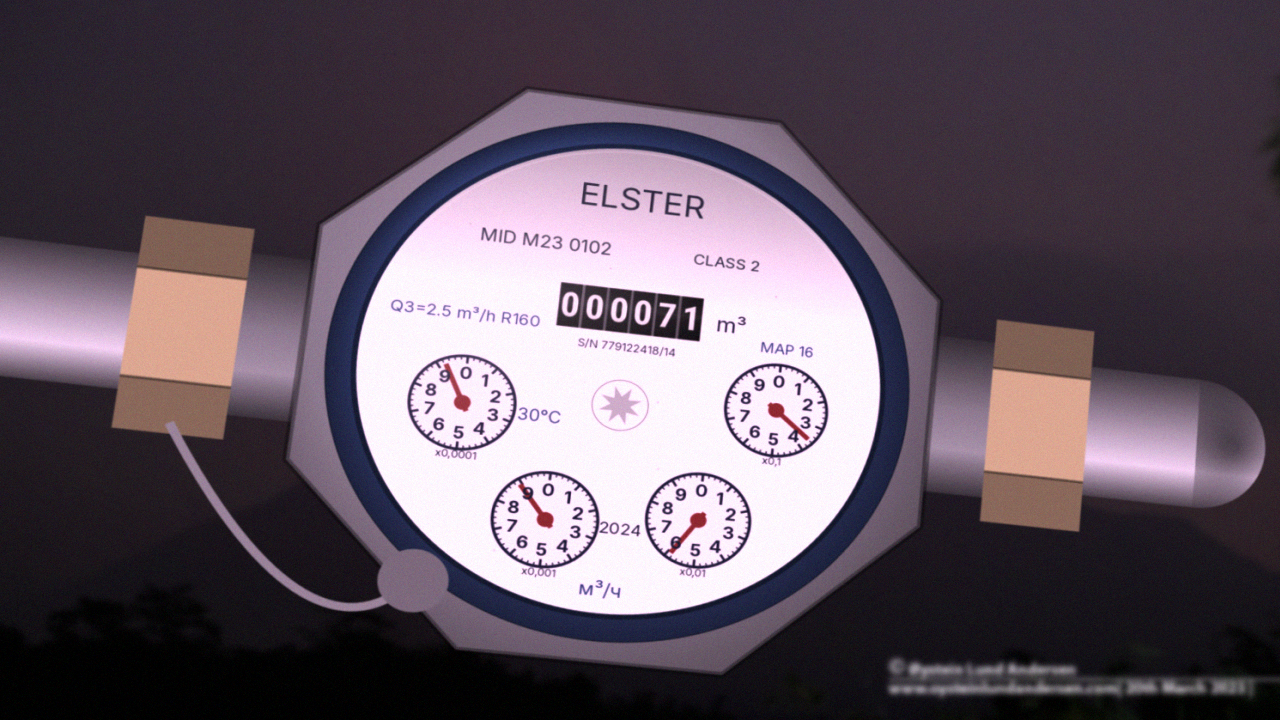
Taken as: 71.3589 m³
